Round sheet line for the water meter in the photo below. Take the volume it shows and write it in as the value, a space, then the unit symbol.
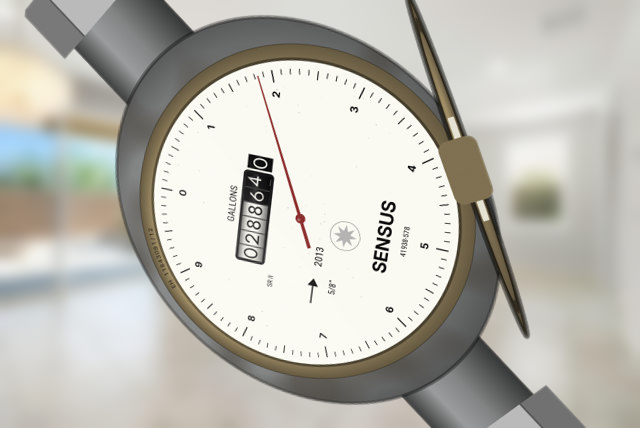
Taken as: 288641.8 gal
